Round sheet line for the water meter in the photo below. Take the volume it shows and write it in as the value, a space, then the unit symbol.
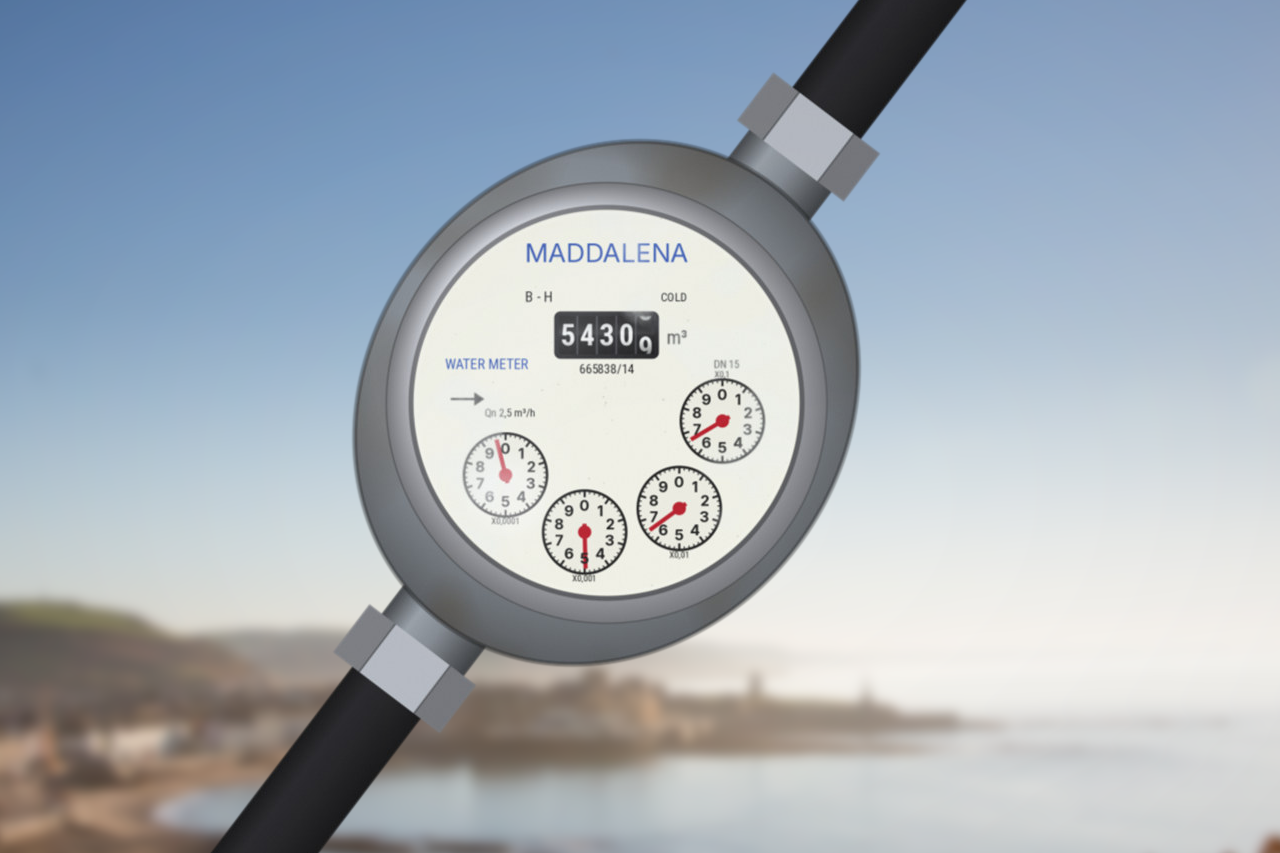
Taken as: 54308.6649 m³
